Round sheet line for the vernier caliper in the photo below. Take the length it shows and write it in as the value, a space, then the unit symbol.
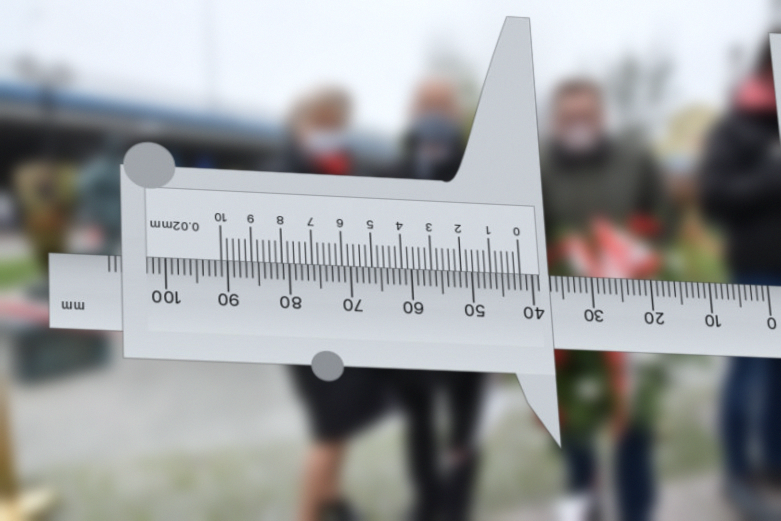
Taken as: 42.0 mm
